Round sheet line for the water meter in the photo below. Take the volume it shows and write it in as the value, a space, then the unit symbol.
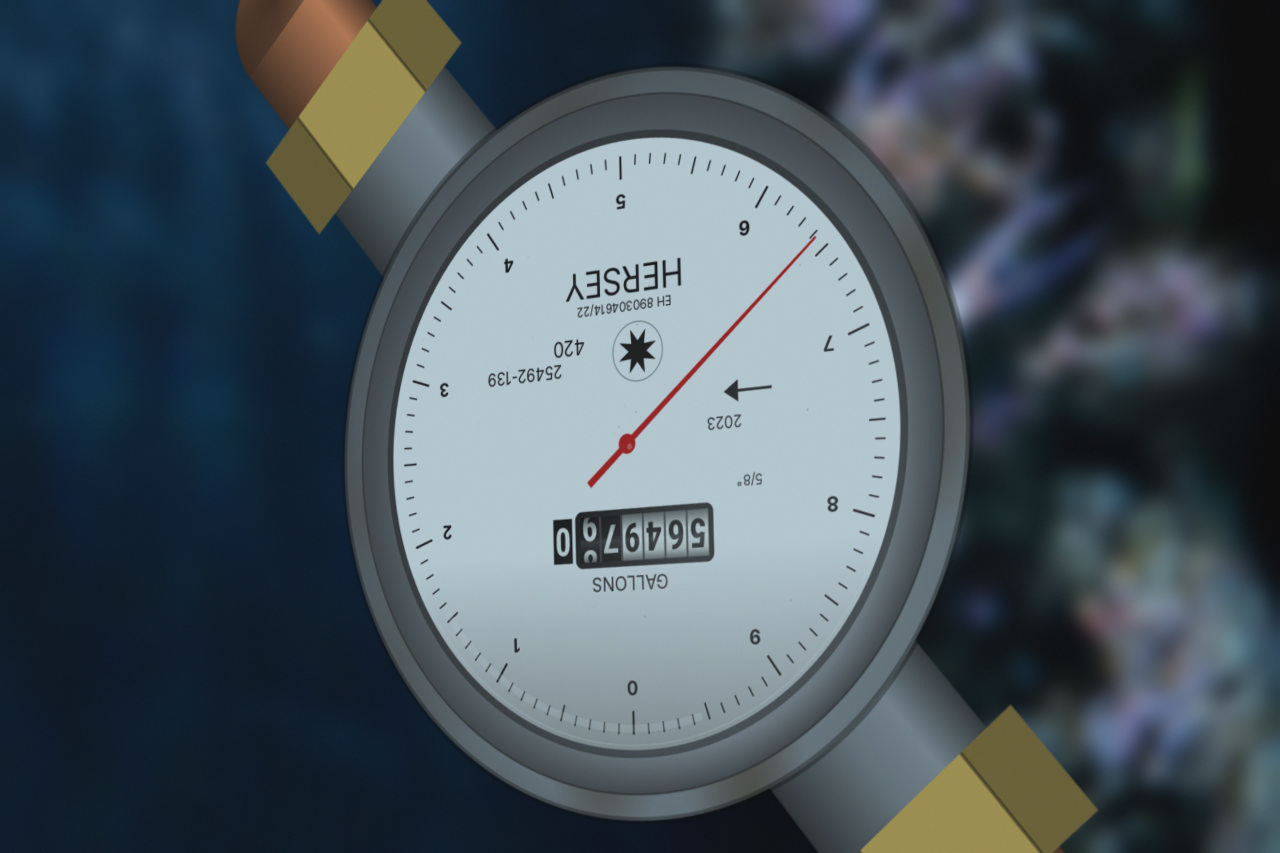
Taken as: 5649786.4 gal
